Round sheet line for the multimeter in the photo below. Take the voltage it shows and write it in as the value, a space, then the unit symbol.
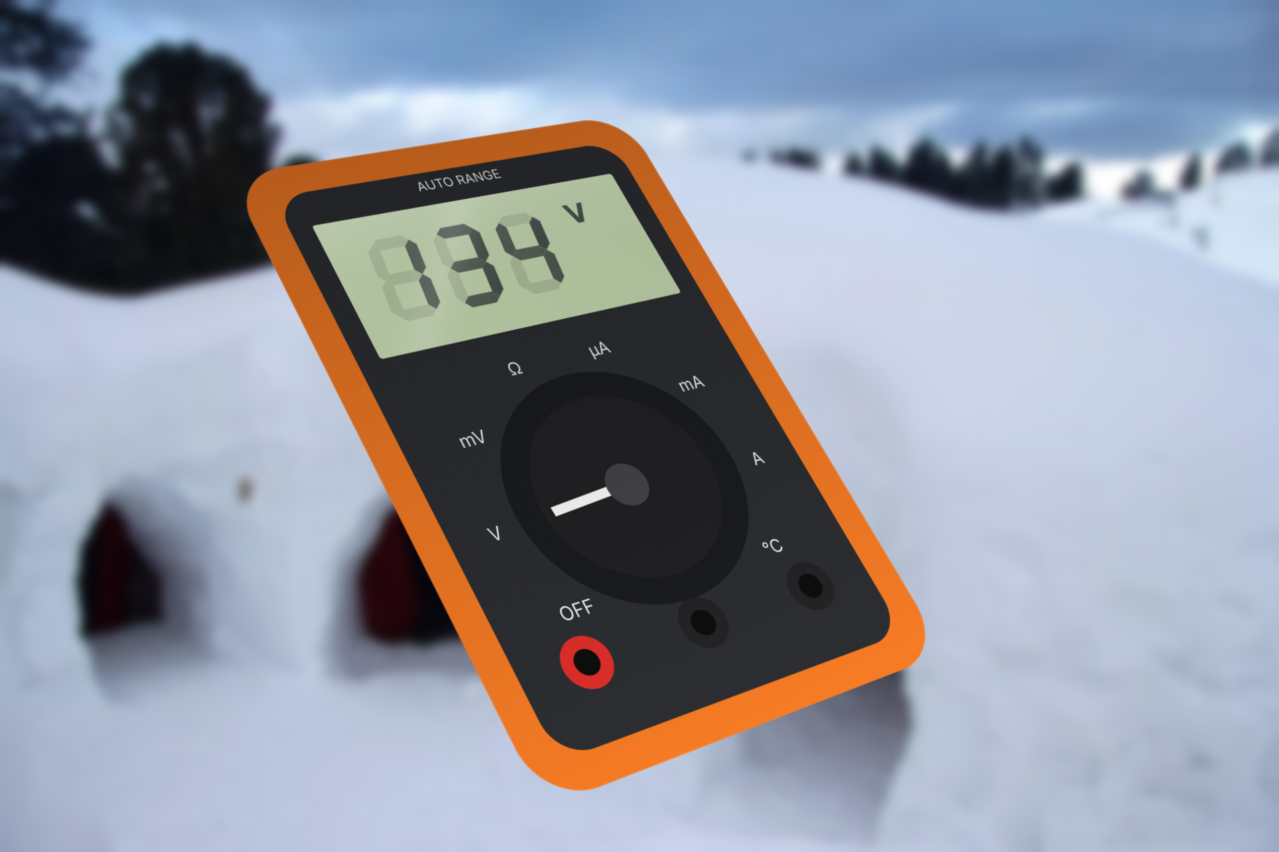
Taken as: 134 V
